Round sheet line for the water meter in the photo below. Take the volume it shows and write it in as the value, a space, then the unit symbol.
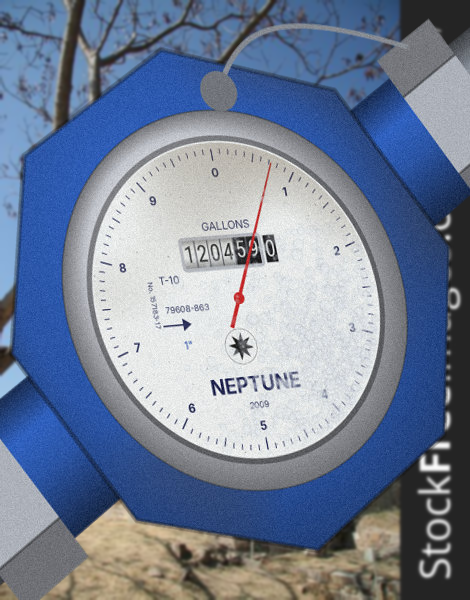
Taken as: 1204590.7 gal
